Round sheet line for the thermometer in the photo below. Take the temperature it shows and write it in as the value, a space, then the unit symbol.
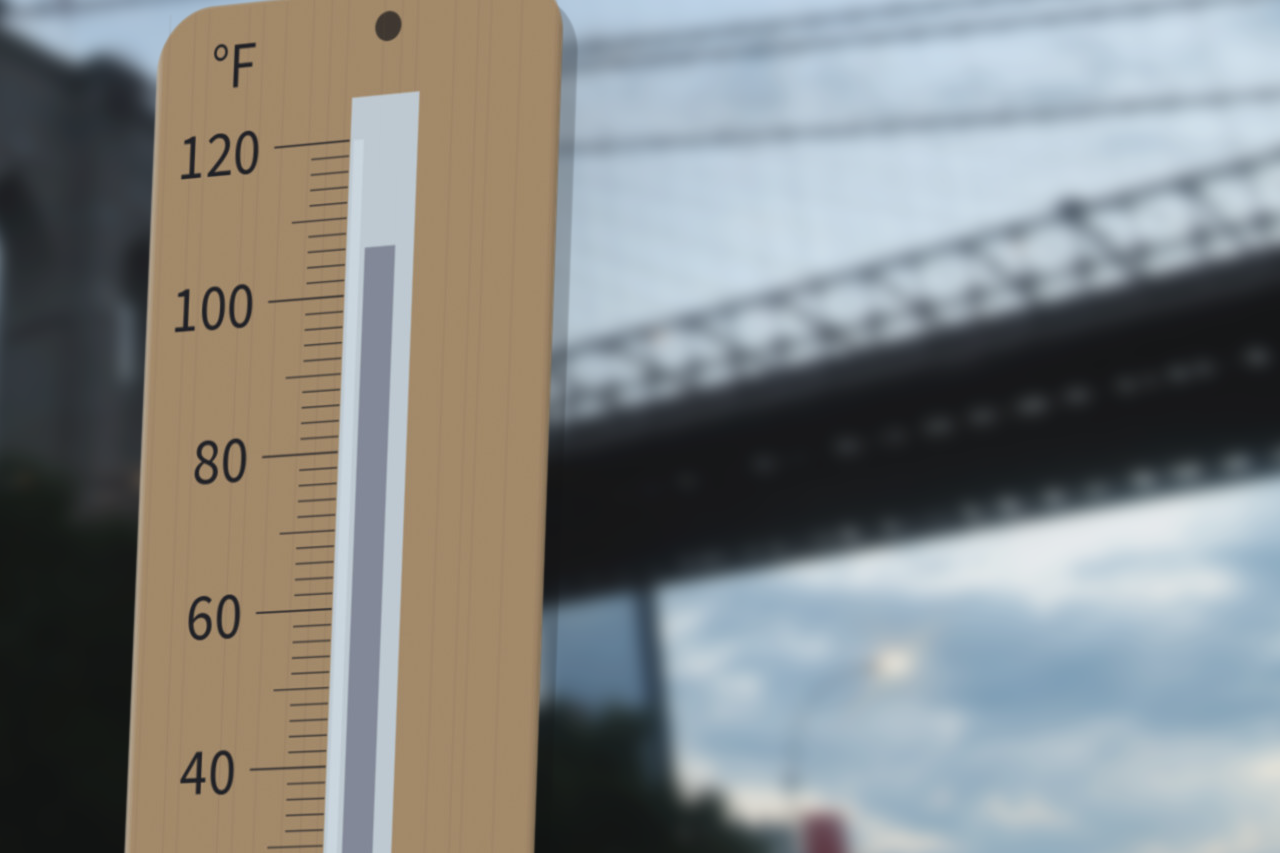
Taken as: 106 °F
